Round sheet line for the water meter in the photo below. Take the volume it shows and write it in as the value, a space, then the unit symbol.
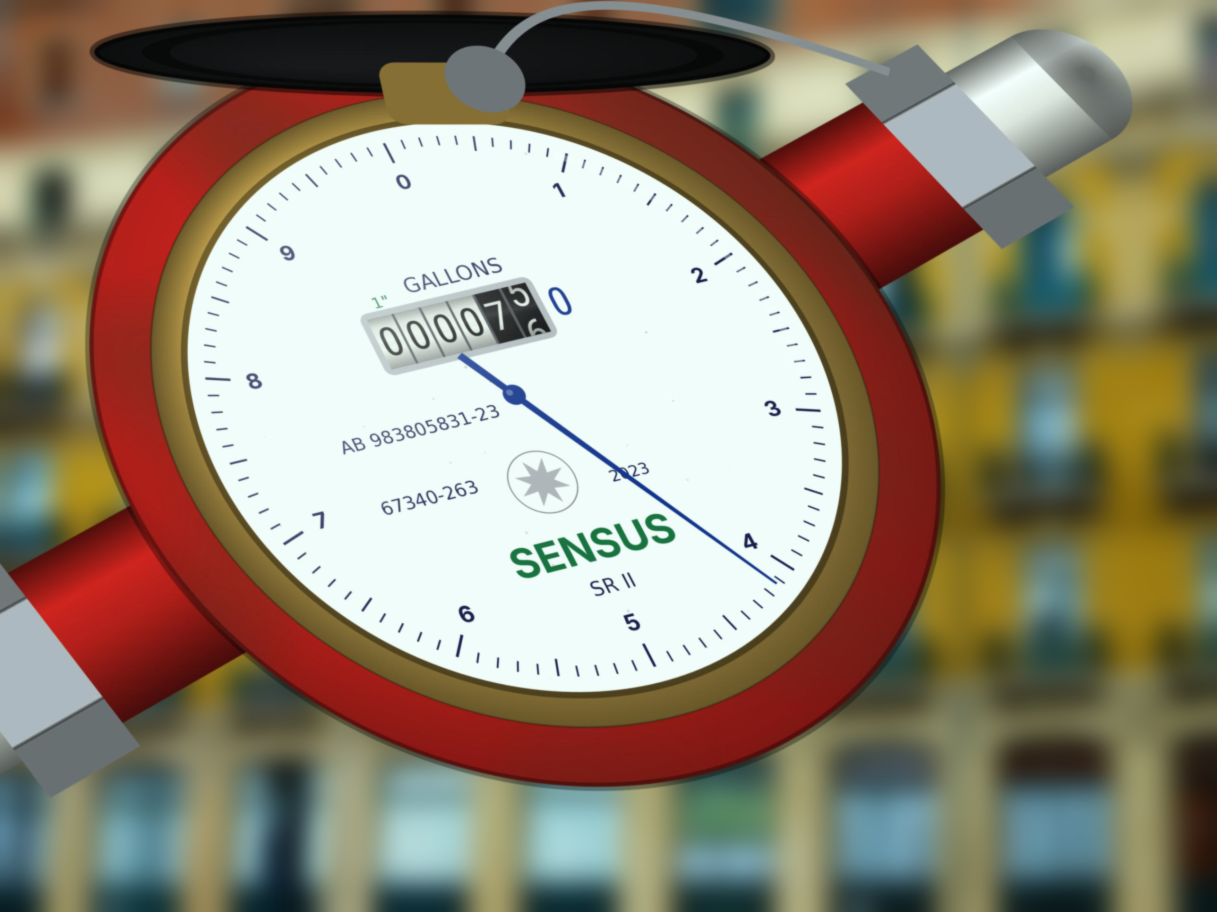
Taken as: 754.1 gal
